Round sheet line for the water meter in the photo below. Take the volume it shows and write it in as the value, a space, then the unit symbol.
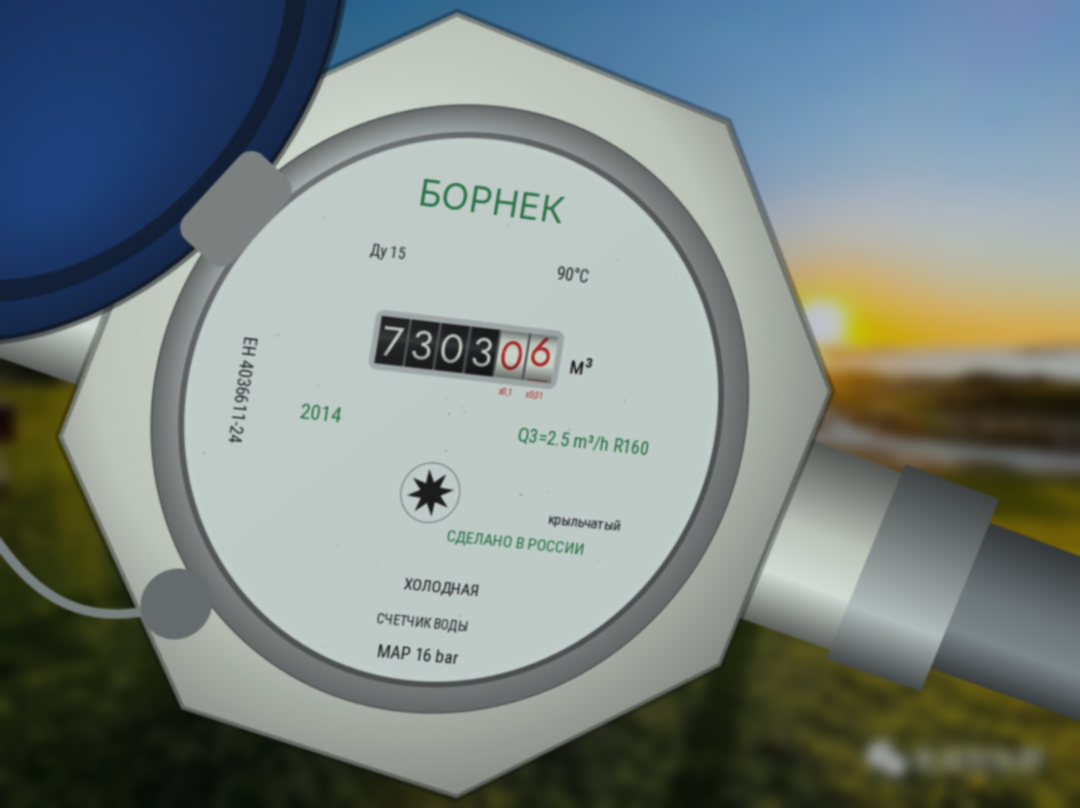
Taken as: 7303.06 m³
